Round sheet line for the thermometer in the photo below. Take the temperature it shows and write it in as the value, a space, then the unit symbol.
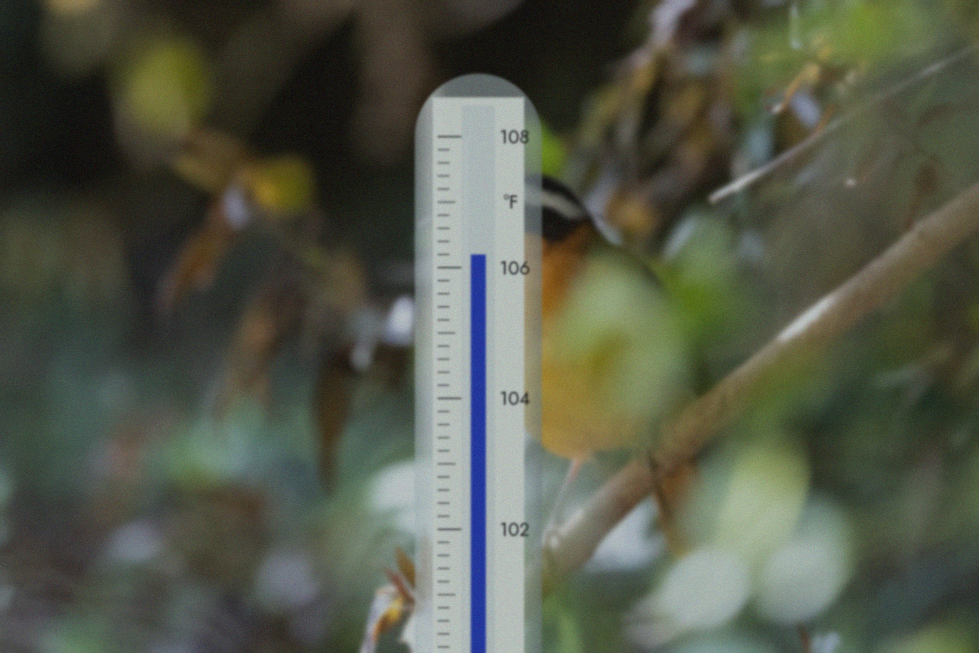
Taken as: 106.2 °F
